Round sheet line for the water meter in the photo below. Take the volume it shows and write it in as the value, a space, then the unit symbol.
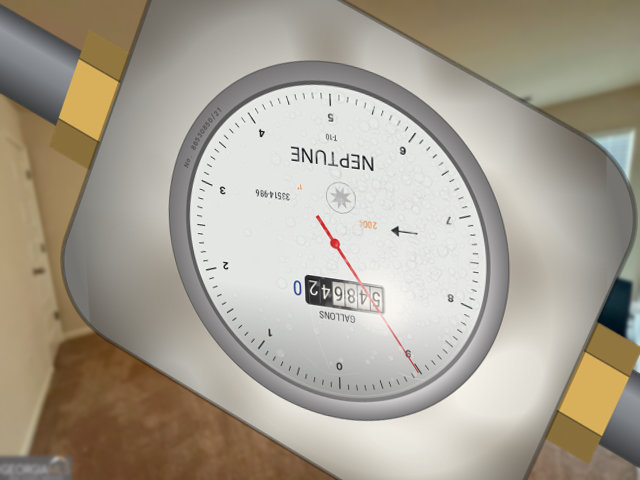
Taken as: 5486419.0 gal
